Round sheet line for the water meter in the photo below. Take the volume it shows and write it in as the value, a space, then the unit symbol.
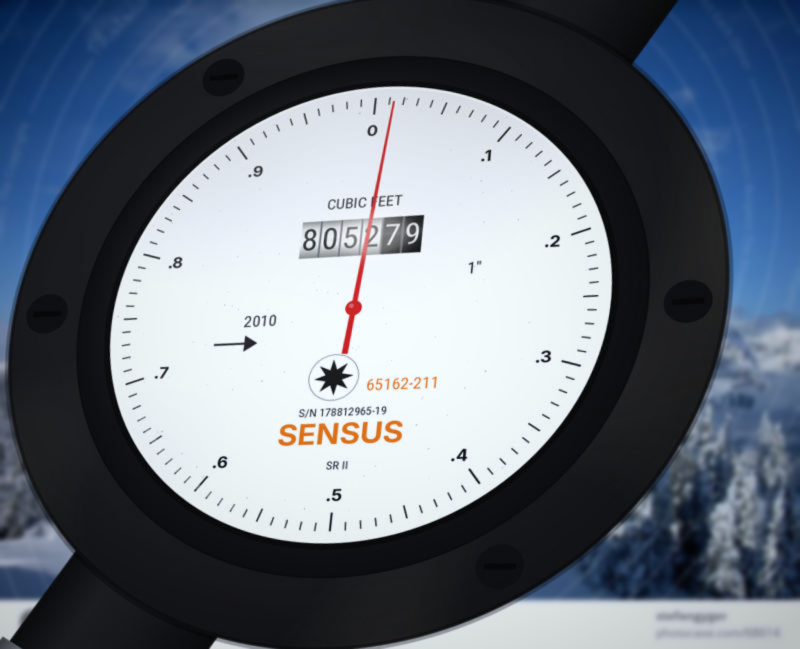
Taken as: 805279.01 ft³
